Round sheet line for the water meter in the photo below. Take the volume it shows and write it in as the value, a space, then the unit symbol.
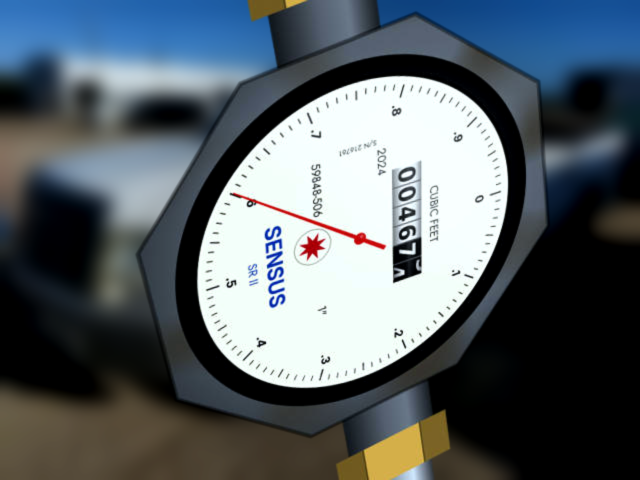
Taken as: 4673.60 ft³
